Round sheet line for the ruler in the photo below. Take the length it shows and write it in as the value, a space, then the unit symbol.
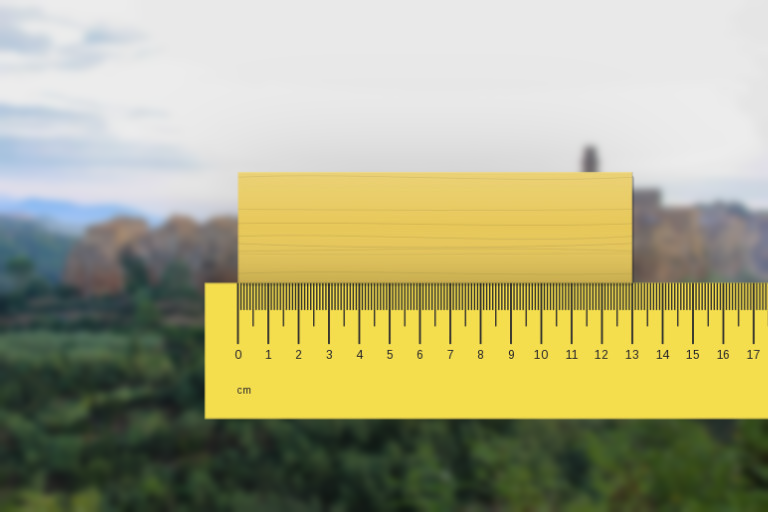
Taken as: 13 cm
